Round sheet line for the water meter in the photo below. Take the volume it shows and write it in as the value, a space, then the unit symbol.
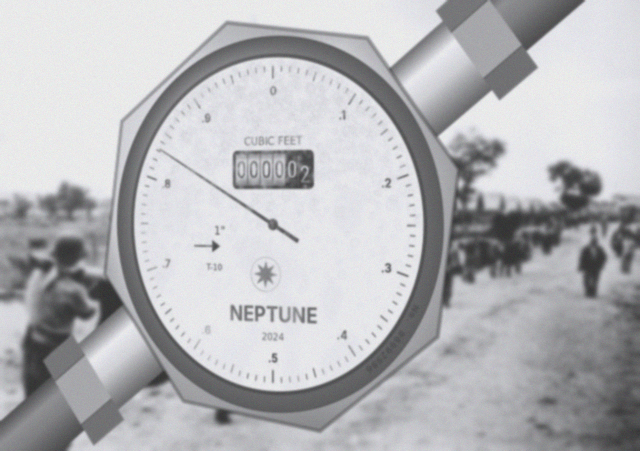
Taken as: 1.83 ft³
